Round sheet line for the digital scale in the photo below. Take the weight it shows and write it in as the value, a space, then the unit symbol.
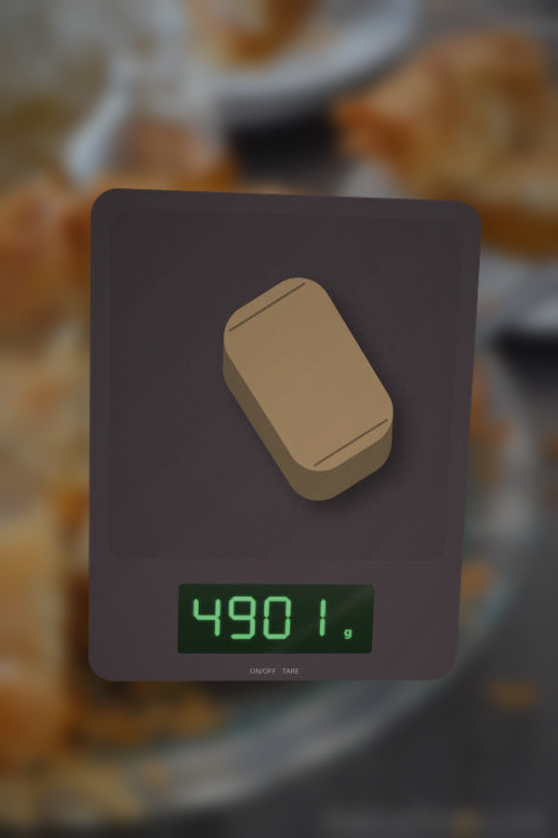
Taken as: 4901 g
